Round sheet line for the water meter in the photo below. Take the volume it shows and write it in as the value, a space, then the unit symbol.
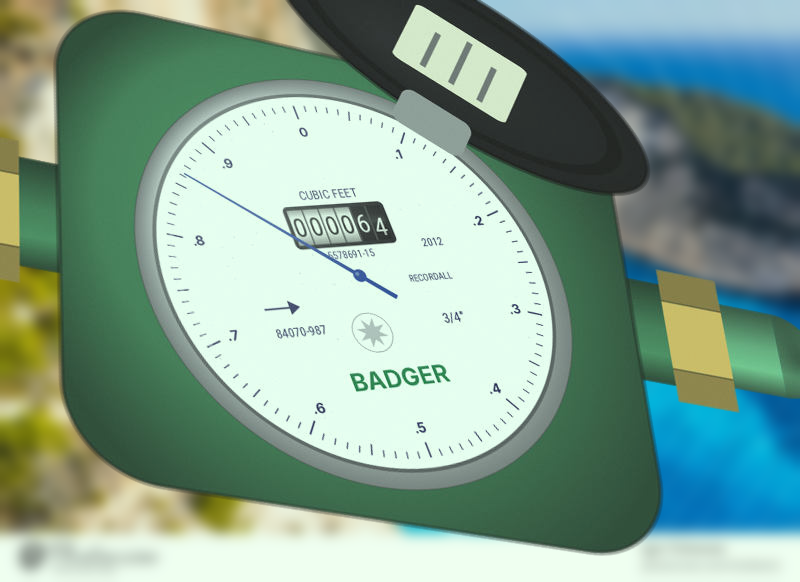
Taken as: 63.86 ft³
